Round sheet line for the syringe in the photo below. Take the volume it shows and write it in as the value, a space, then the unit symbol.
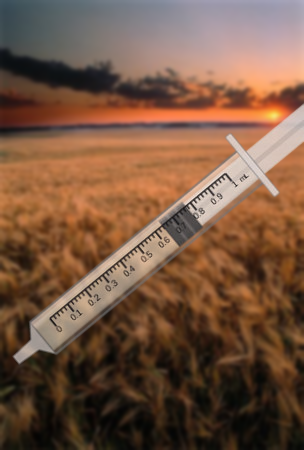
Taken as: 0.64 mL
